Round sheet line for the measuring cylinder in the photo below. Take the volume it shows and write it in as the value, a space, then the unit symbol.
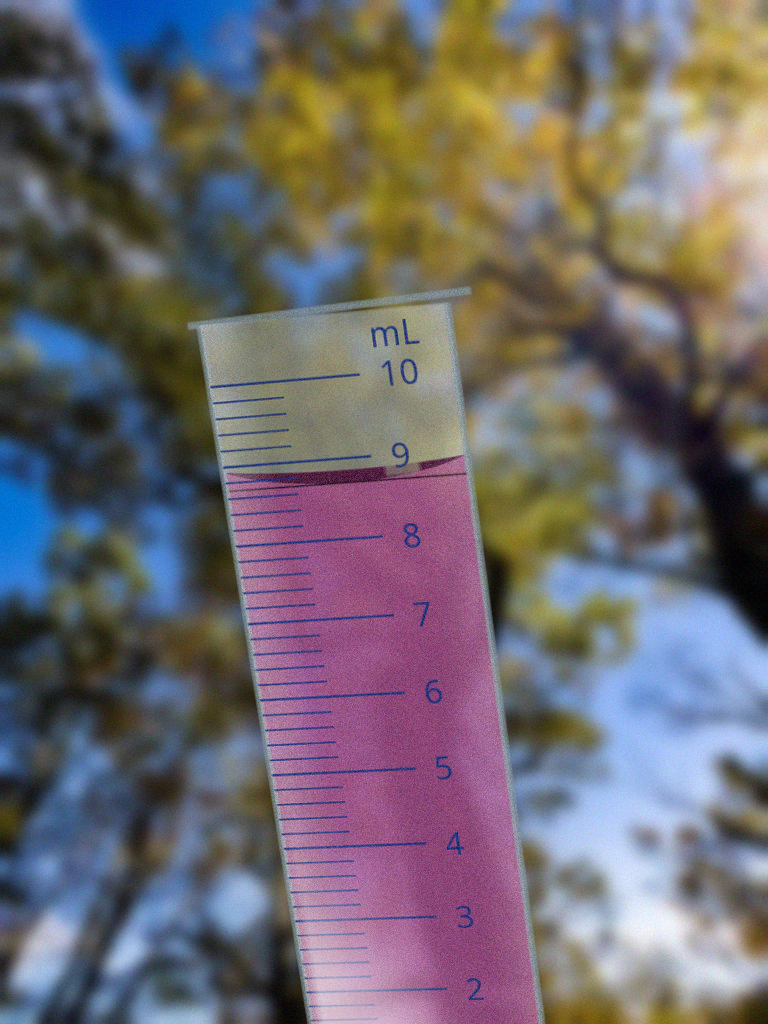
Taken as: 8.7 mL
